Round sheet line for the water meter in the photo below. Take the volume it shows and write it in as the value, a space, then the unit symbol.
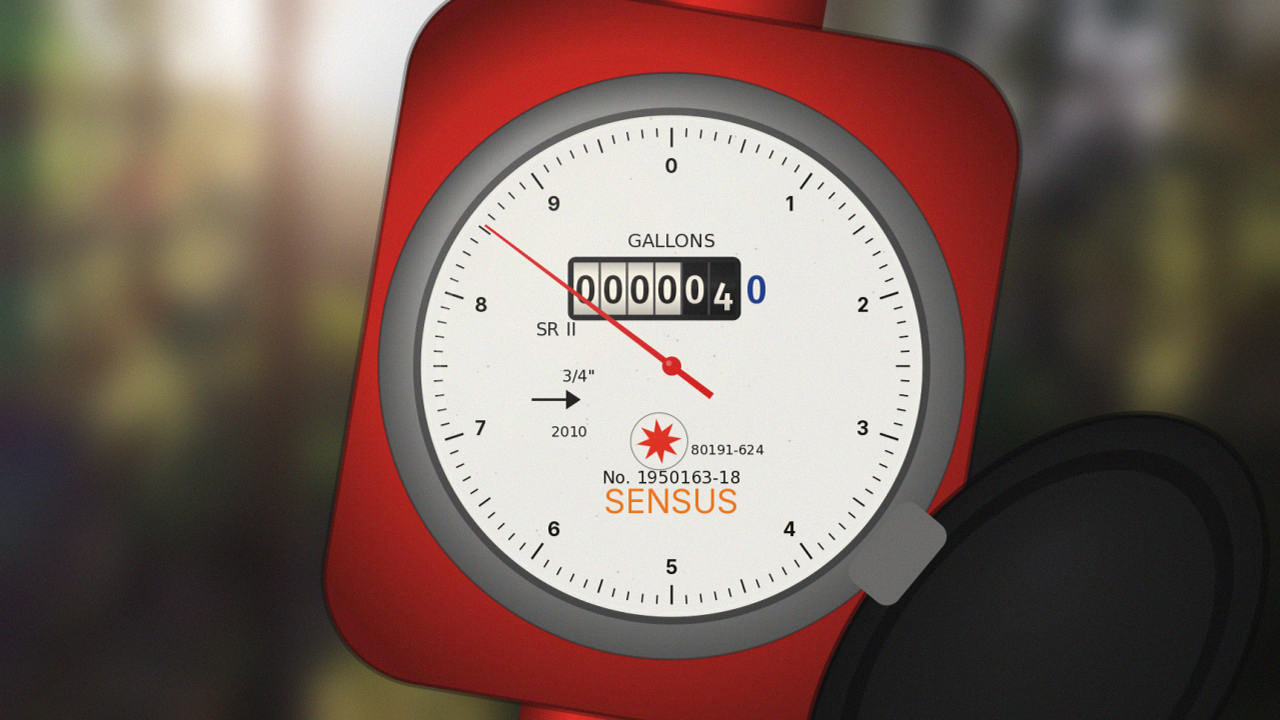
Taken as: 38.5 gal
